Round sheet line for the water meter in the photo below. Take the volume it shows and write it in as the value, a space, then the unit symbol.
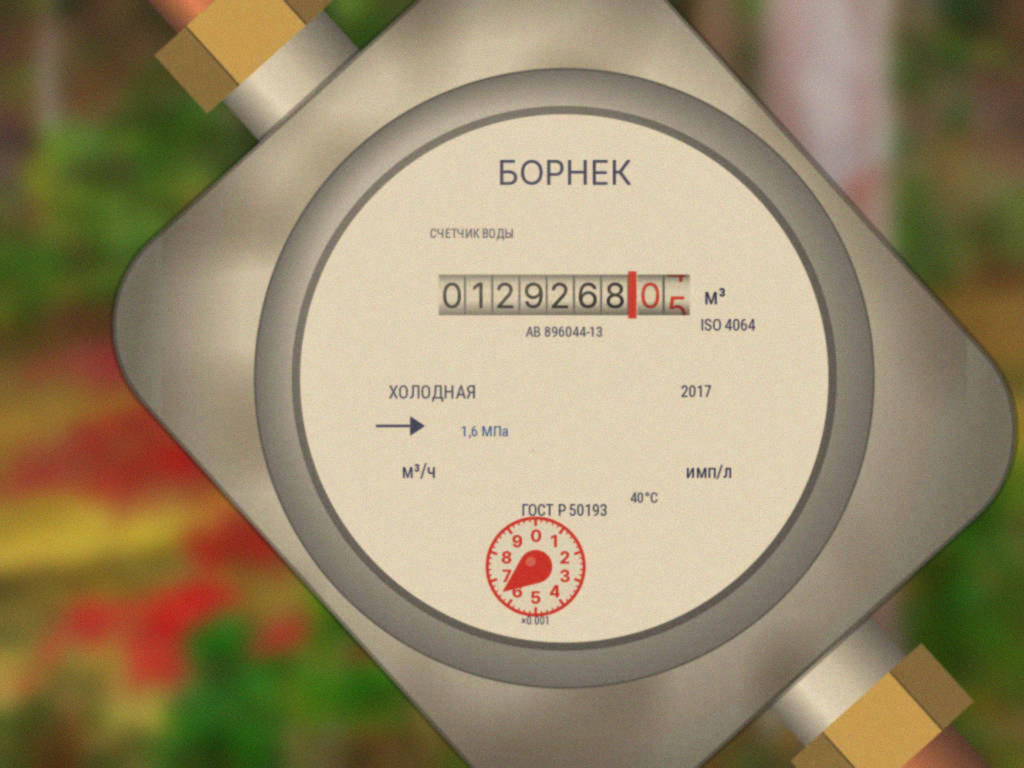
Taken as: 129268.046 m³
